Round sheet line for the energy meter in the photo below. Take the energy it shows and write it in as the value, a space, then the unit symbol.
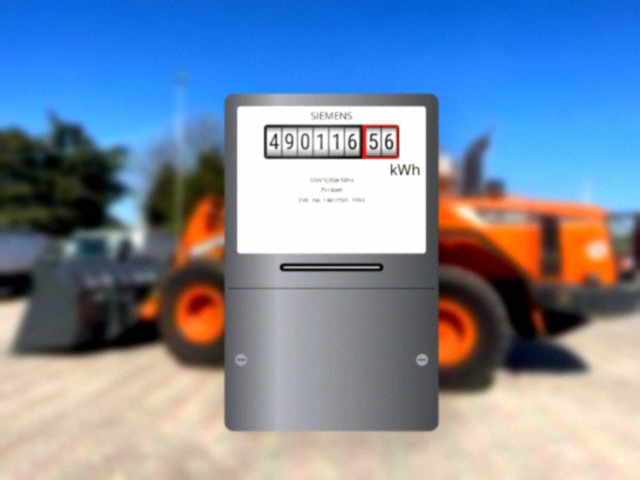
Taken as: 490116.56 kWh
